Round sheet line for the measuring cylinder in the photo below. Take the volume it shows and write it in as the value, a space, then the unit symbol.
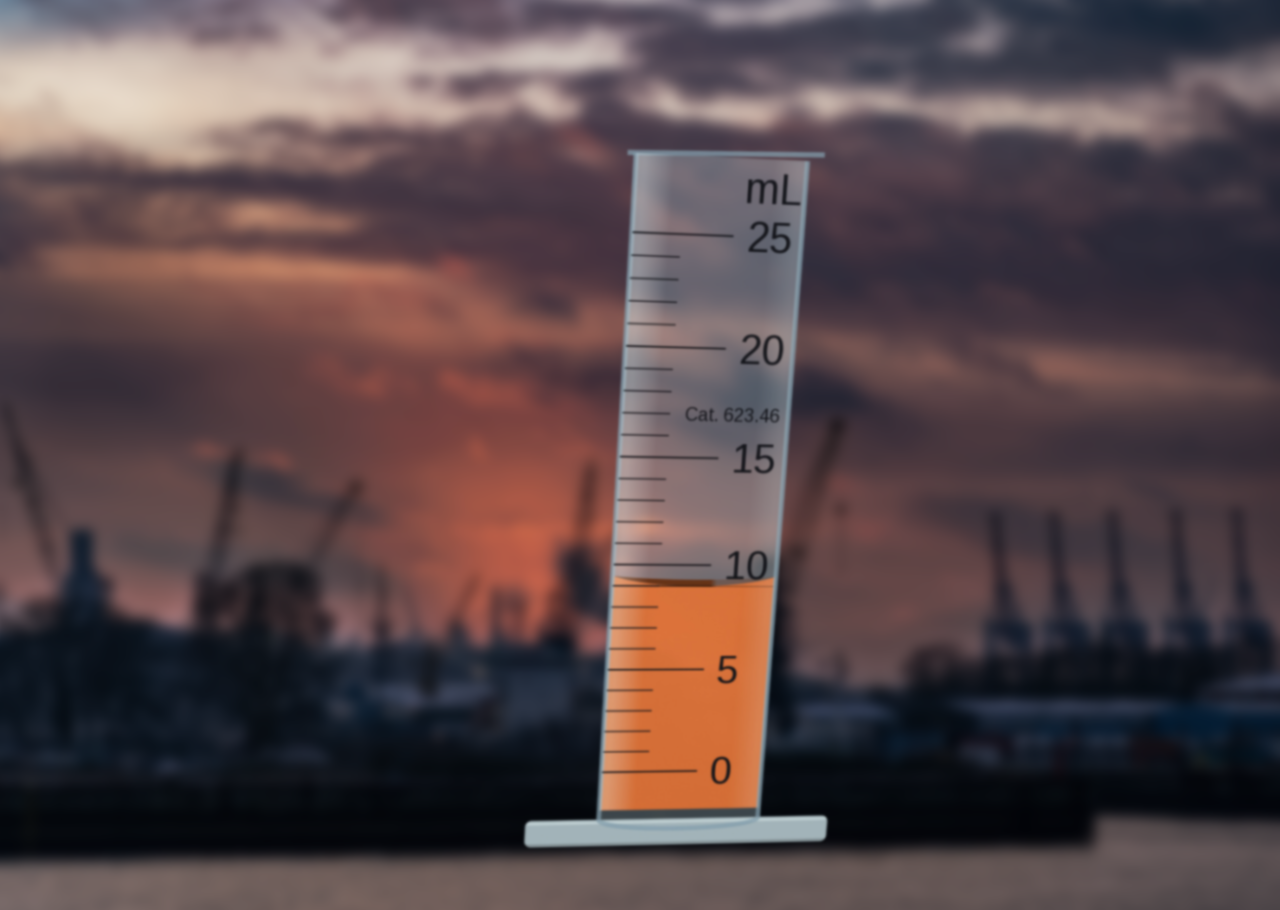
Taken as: 9 mL
